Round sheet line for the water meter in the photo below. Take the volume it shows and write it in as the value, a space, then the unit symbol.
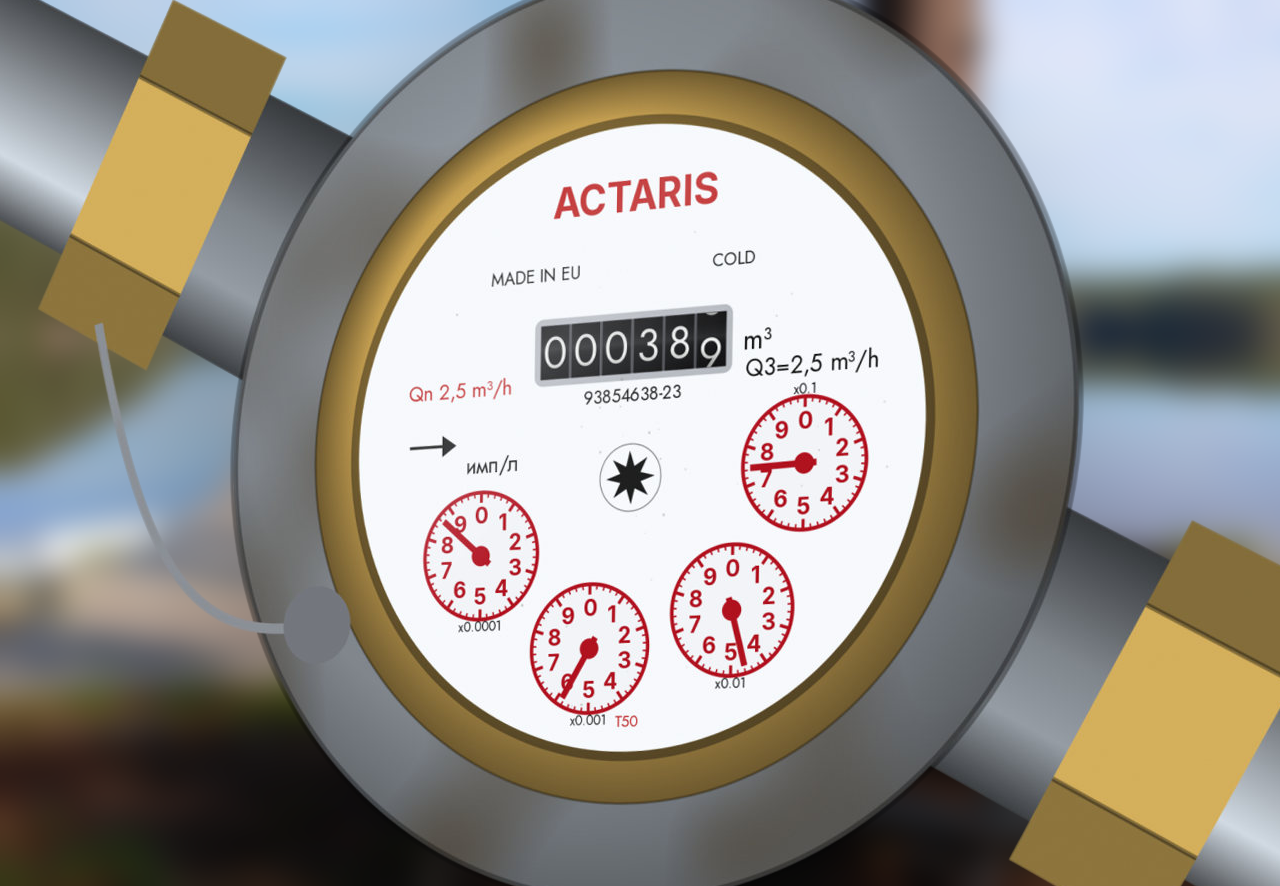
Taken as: 388.7458 m³
